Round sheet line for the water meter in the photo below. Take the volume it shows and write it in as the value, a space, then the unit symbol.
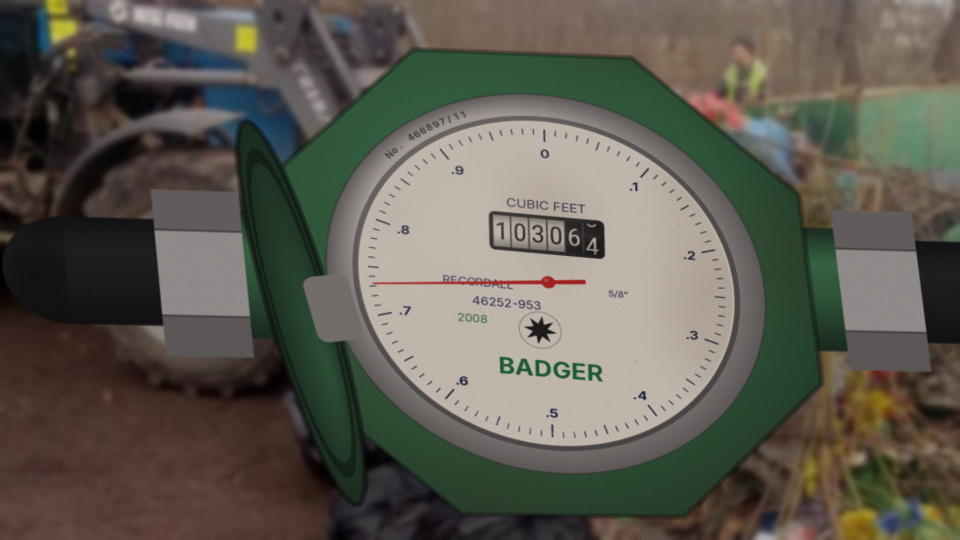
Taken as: 103063.73 ft³
